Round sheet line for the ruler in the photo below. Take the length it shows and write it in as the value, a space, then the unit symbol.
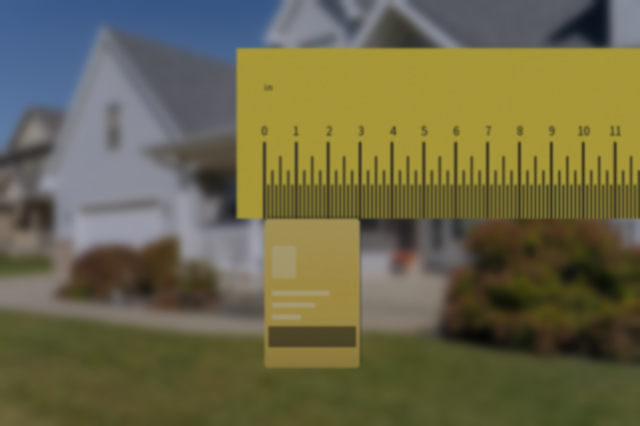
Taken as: 3 in
